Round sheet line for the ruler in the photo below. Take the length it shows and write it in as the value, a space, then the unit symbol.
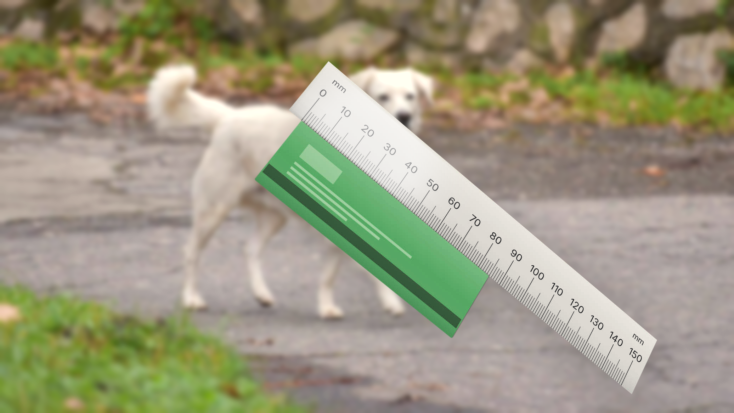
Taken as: 85 mm
